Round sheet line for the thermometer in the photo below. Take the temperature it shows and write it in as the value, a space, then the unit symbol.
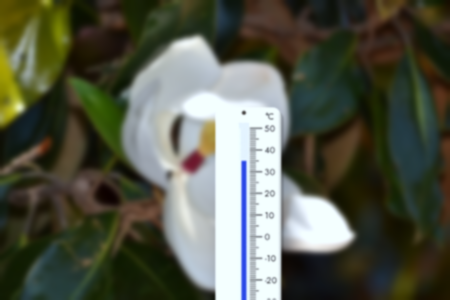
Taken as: 35 °C
